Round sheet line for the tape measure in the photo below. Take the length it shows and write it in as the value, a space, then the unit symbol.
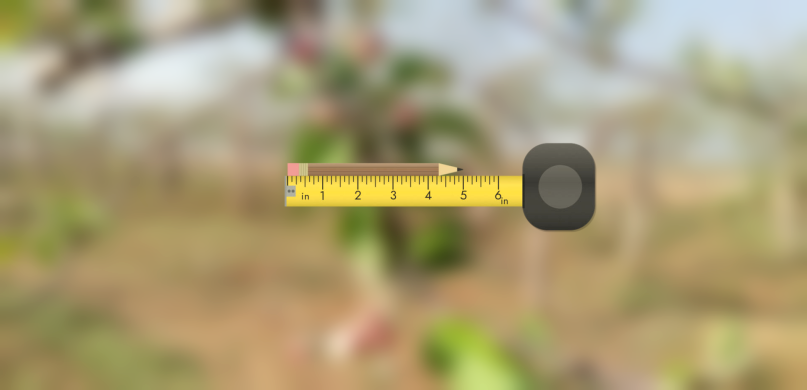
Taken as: 5 in
